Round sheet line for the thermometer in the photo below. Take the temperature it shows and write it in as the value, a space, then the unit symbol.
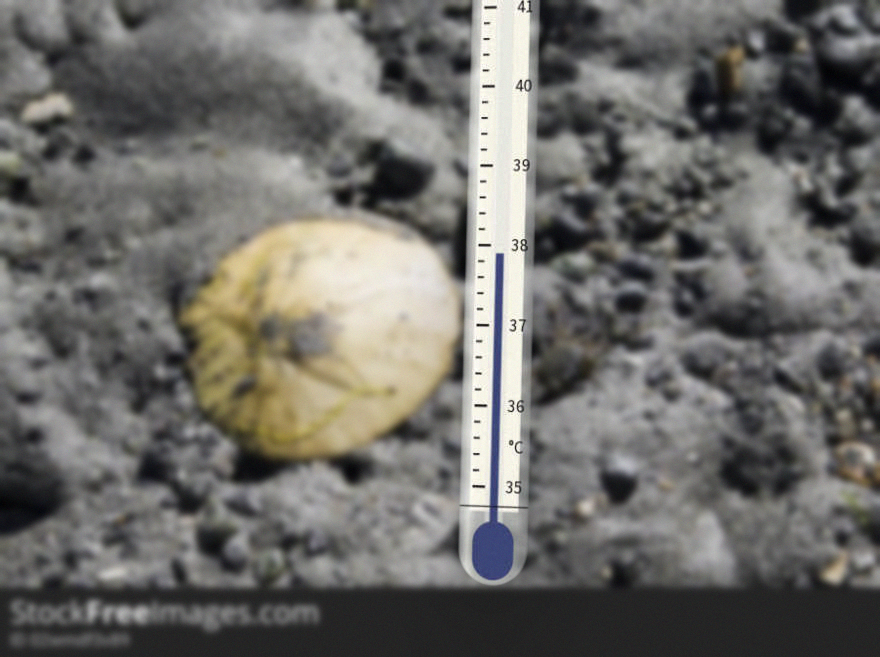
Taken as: 37.9 °C
